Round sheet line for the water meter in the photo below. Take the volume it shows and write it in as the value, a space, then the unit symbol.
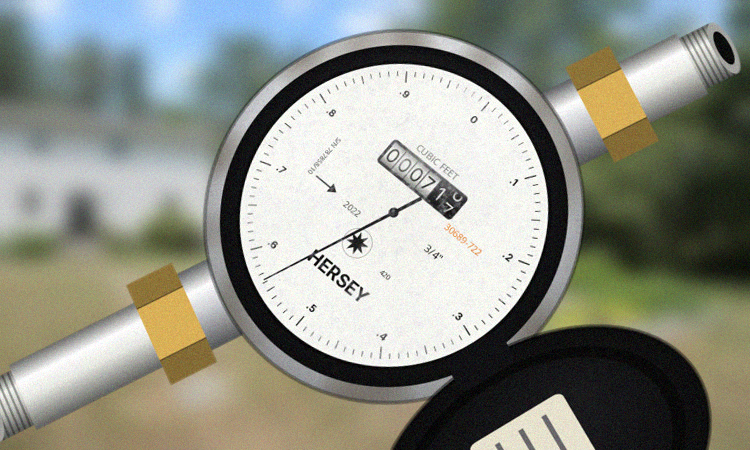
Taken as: 716.56 ft³
